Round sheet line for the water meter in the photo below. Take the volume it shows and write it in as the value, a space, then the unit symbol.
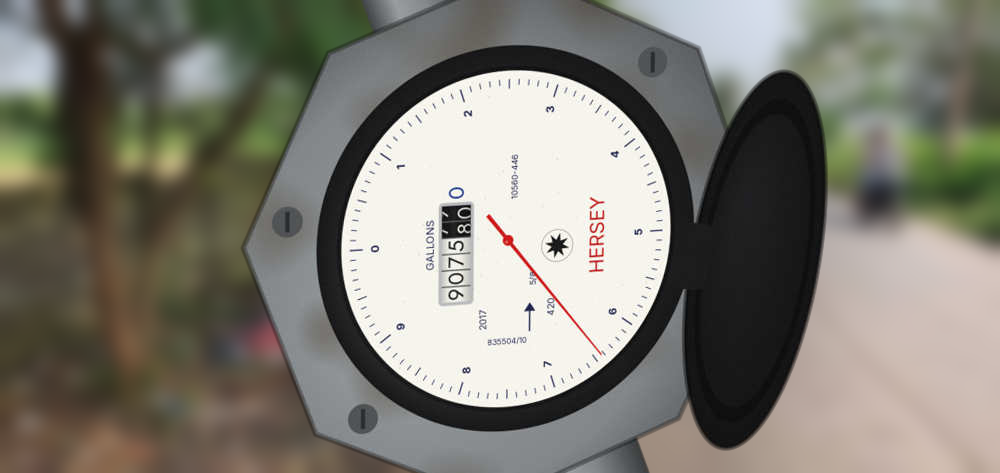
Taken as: 9075796.4 gal
